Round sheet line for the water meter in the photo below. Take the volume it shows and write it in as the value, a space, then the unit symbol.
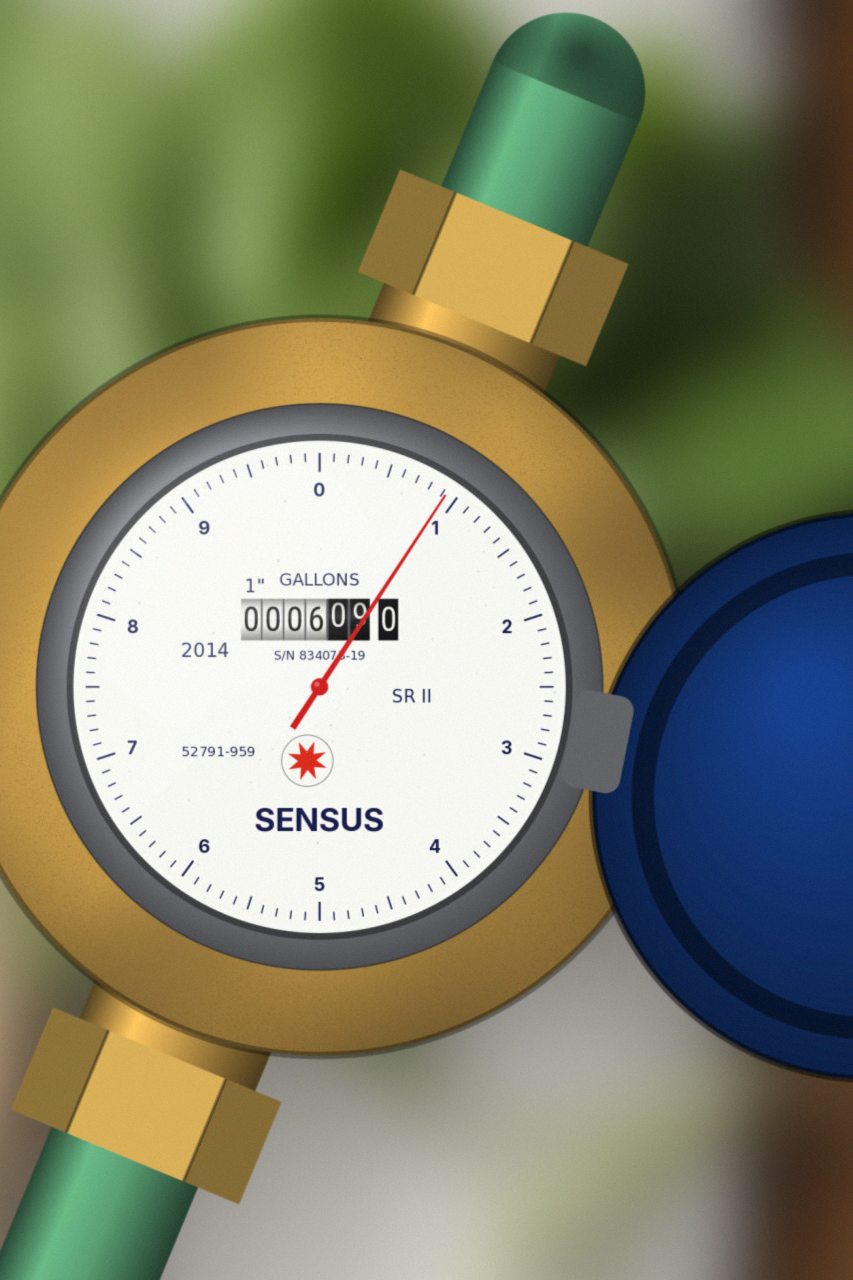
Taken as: 6090.9 gal
